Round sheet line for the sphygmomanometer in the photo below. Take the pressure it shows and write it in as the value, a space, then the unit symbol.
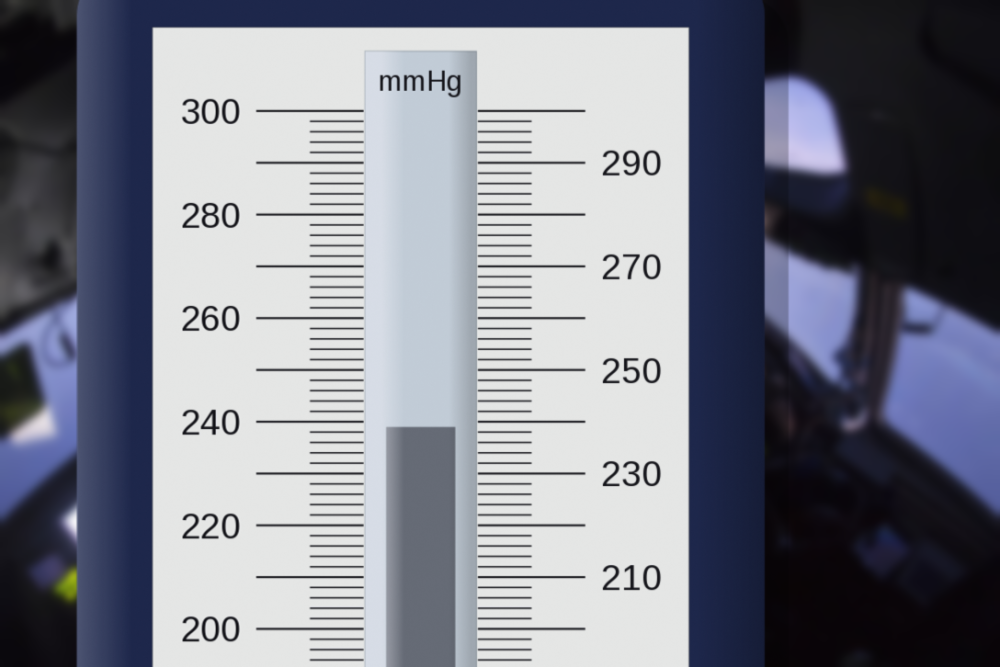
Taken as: 239 mmHg
